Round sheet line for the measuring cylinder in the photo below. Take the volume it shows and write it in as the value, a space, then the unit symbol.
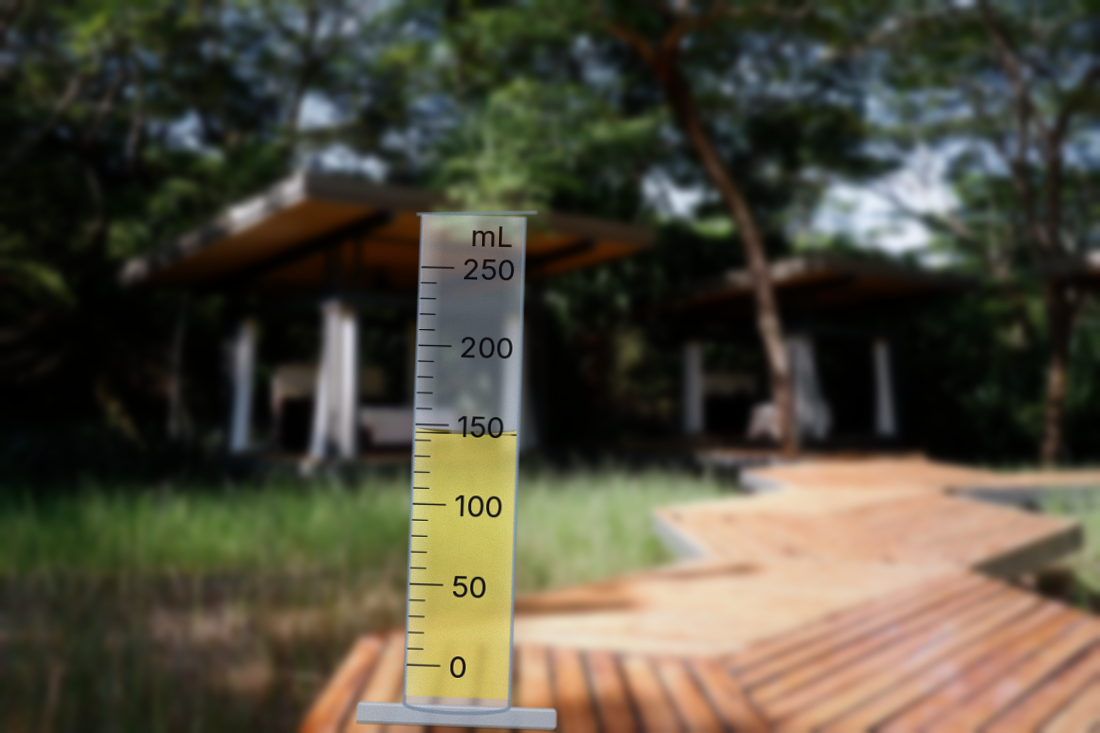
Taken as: 145 mL
